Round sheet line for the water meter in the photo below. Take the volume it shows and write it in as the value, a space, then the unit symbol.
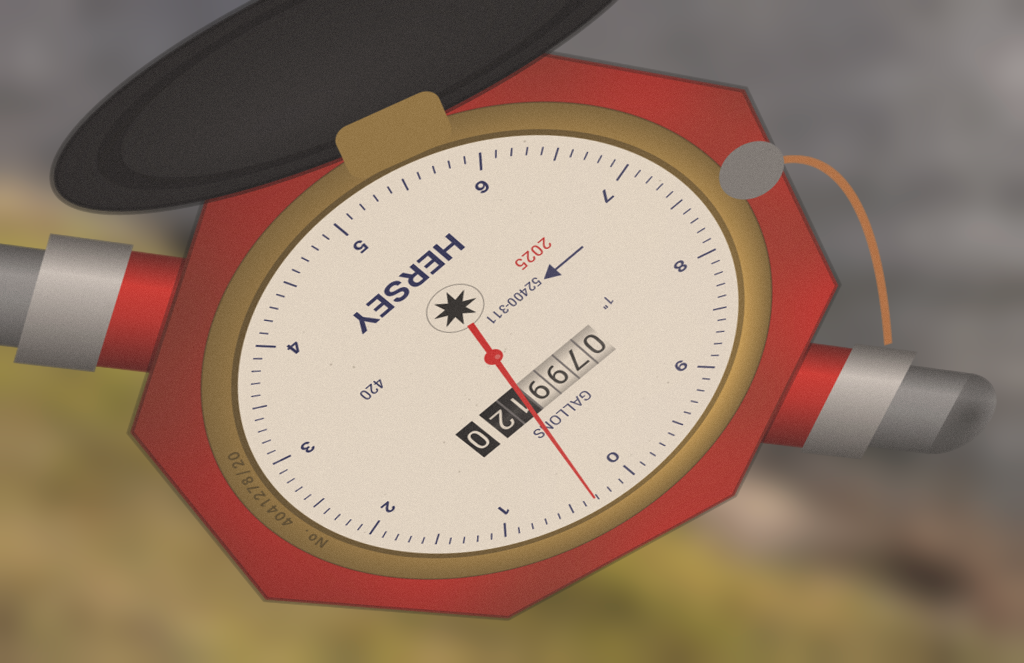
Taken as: 799120.3 gal
